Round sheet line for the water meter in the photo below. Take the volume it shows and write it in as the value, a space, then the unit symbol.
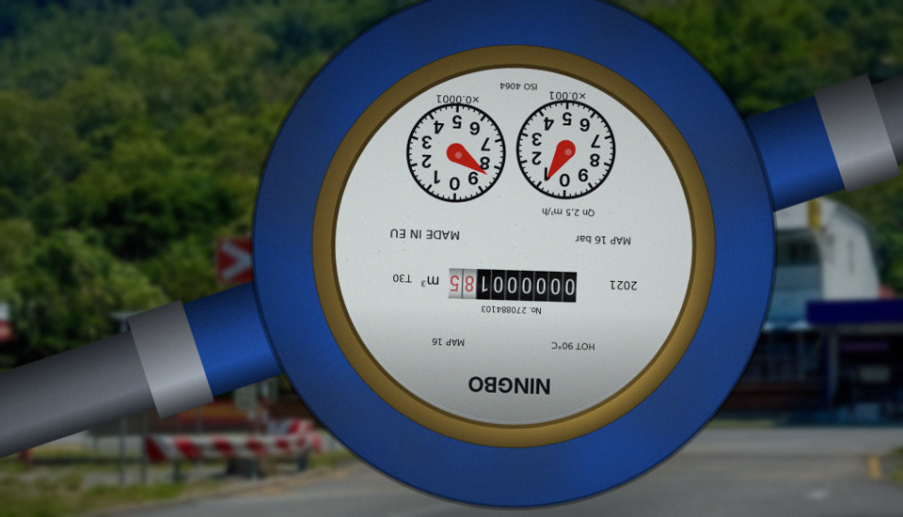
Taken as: 1.8508 m³
